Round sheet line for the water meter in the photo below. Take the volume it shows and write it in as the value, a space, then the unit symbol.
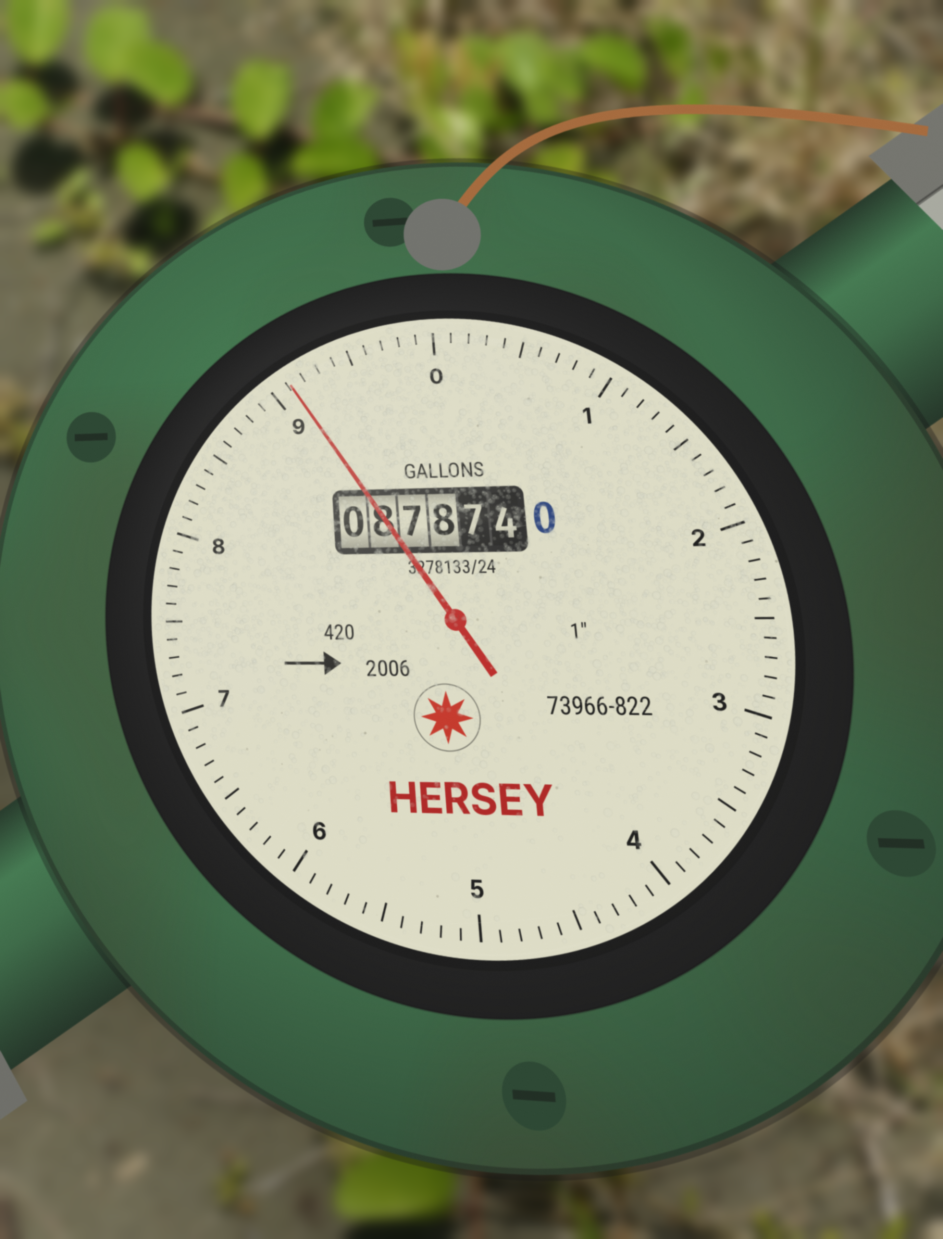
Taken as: 878739.1 gal
